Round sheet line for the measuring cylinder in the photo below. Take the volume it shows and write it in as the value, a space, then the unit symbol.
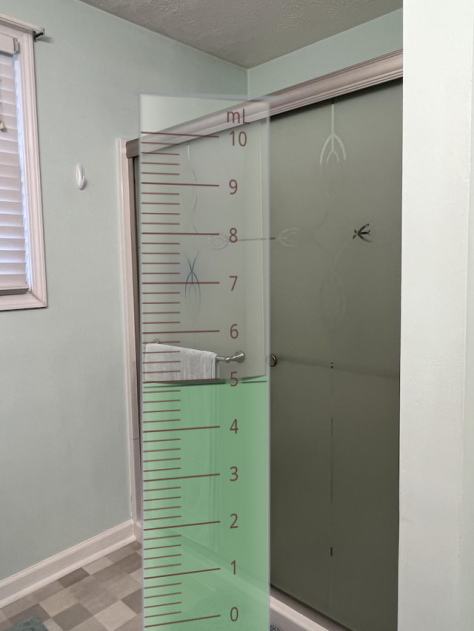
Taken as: 4.9 mL
